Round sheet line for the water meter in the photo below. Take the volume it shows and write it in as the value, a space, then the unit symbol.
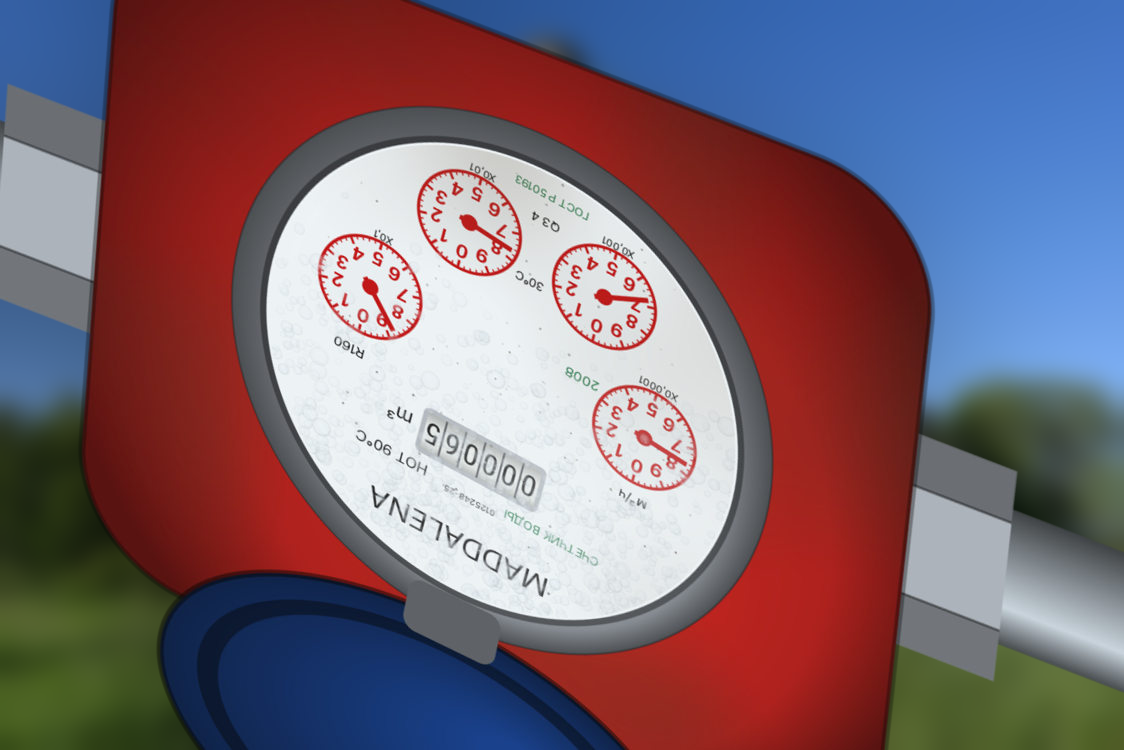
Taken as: 65.8767 m³
